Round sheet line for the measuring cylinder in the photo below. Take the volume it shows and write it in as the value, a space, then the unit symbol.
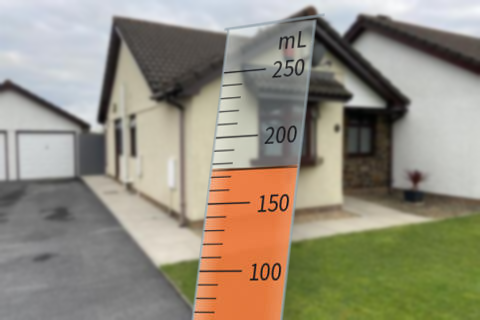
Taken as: 175 mL
